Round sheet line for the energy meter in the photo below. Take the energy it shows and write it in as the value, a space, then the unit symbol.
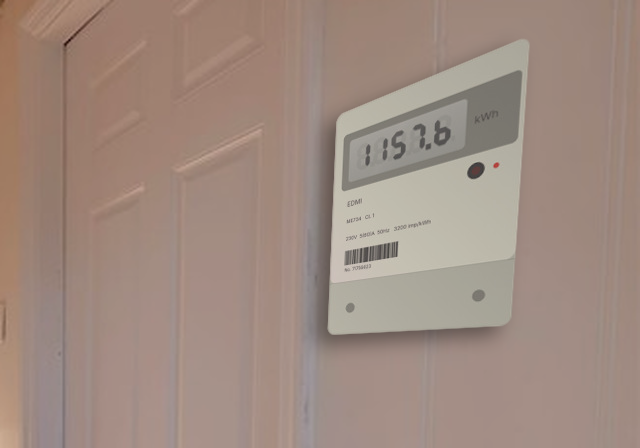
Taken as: 1157.6 kWh
